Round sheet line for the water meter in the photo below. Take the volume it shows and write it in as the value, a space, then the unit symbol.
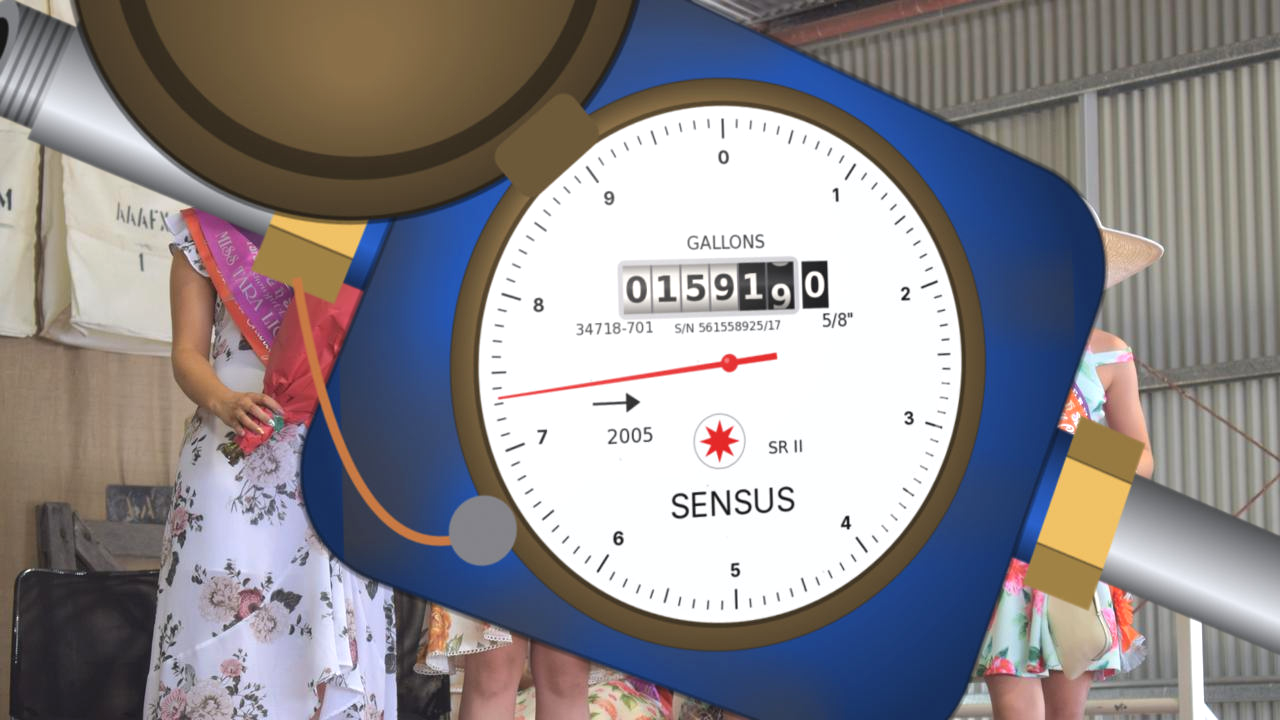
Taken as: 159187.3 gal
